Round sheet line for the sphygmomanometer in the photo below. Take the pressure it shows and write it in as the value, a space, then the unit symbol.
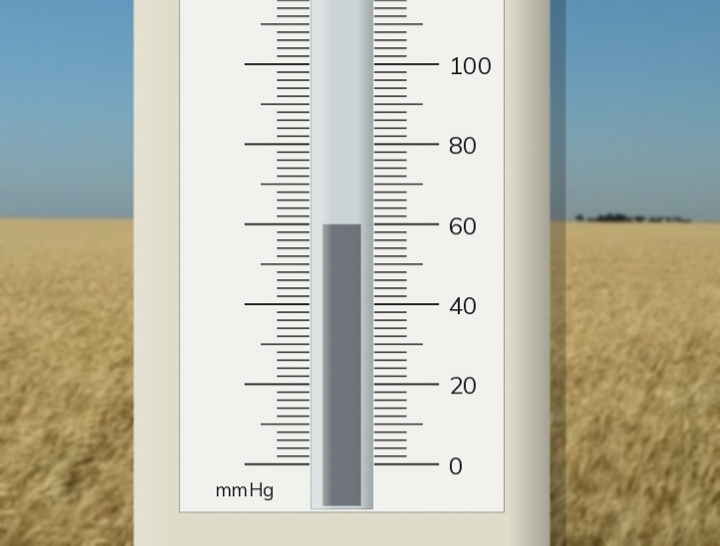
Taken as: 60 mmHg
